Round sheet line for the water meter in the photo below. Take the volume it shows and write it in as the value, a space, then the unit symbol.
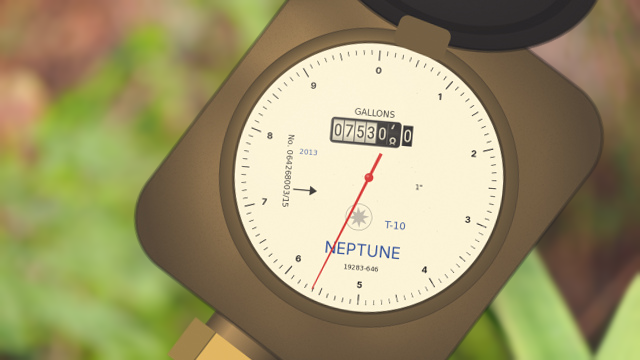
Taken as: 753075.6 gal
